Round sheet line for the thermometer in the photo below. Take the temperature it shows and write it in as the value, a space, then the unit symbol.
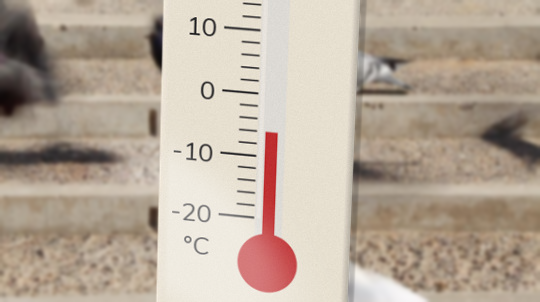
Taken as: -6 °C
